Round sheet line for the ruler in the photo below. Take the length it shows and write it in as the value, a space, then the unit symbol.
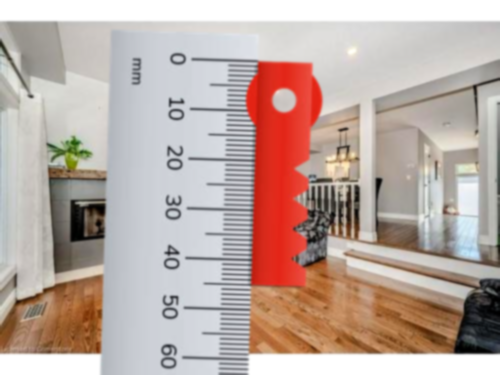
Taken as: 45 mm
